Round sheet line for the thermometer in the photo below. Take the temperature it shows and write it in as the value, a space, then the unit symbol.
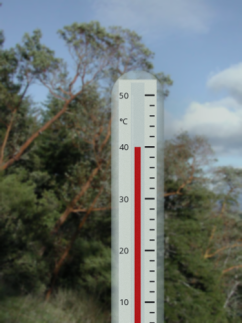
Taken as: 40 °C
